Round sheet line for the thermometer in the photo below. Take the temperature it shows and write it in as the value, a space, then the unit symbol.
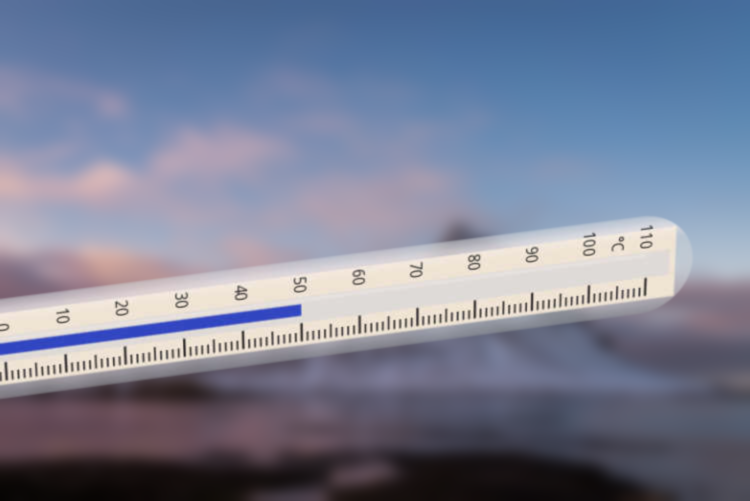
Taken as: 50 °C
